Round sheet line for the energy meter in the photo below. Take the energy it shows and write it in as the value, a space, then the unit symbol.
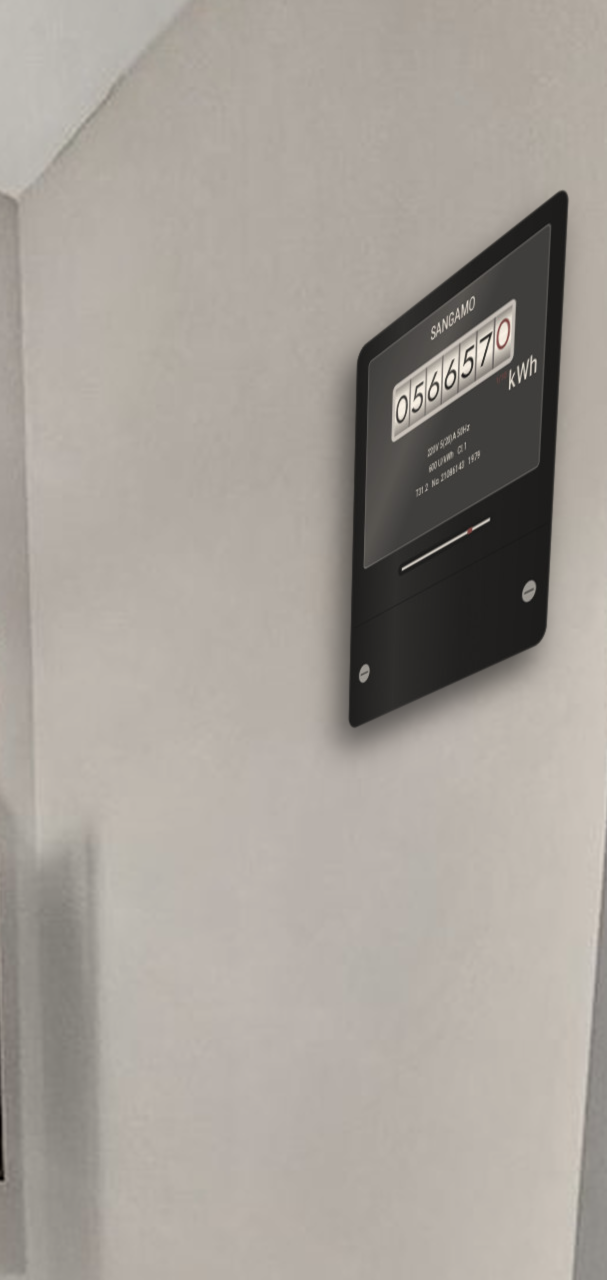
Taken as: 56657.0 kWh
